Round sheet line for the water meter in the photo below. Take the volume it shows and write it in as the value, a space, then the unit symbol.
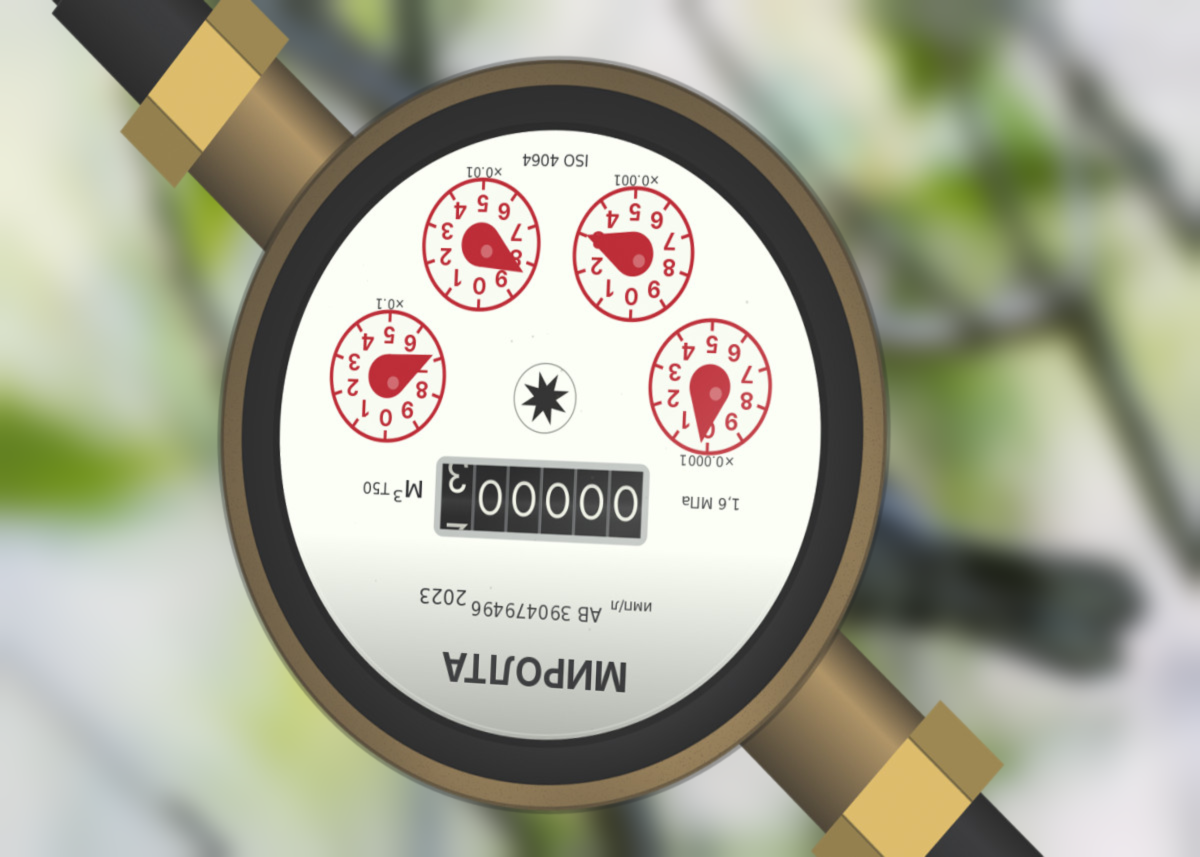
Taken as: 2.6830 m³
